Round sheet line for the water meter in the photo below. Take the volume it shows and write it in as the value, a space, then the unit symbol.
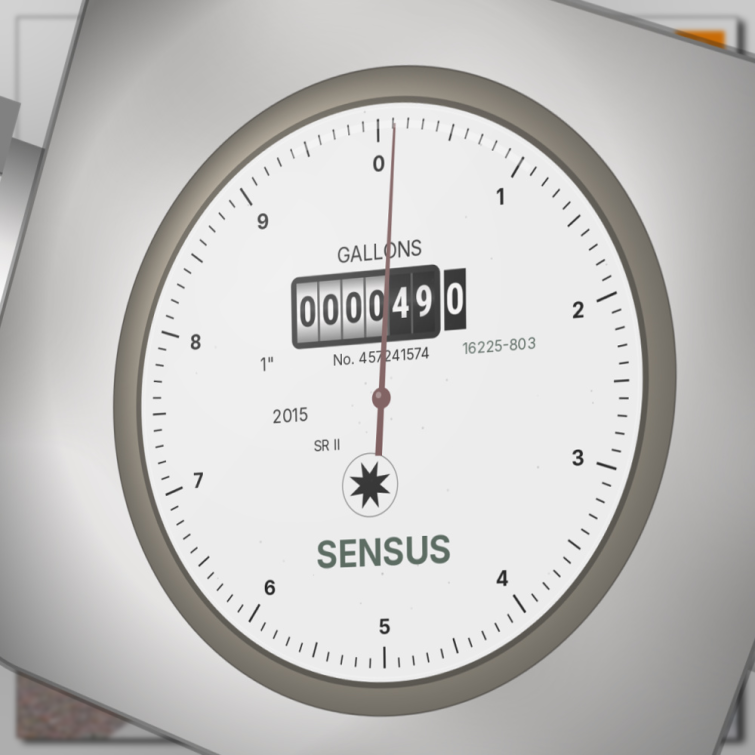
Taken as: 490.1 gal
